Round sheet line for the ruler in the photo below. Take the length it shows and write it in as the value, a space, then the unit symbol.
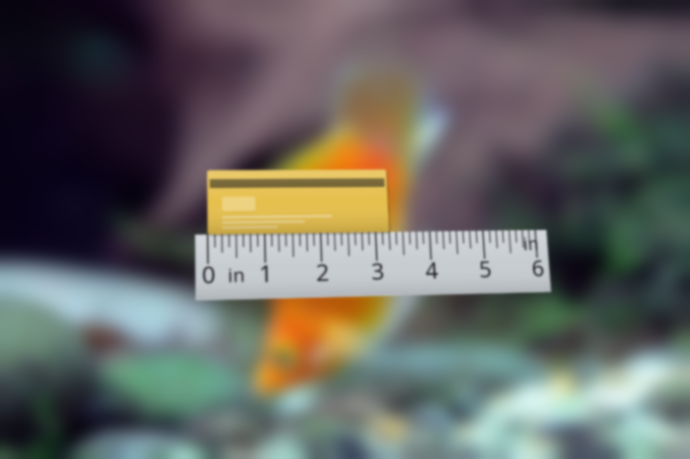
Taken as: 3.25 in
